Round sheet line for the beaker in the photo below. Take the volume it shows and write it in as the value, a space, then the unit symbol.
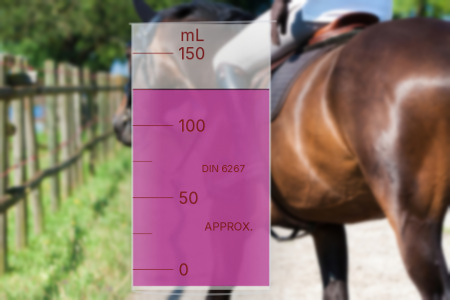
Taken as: 125 mL
